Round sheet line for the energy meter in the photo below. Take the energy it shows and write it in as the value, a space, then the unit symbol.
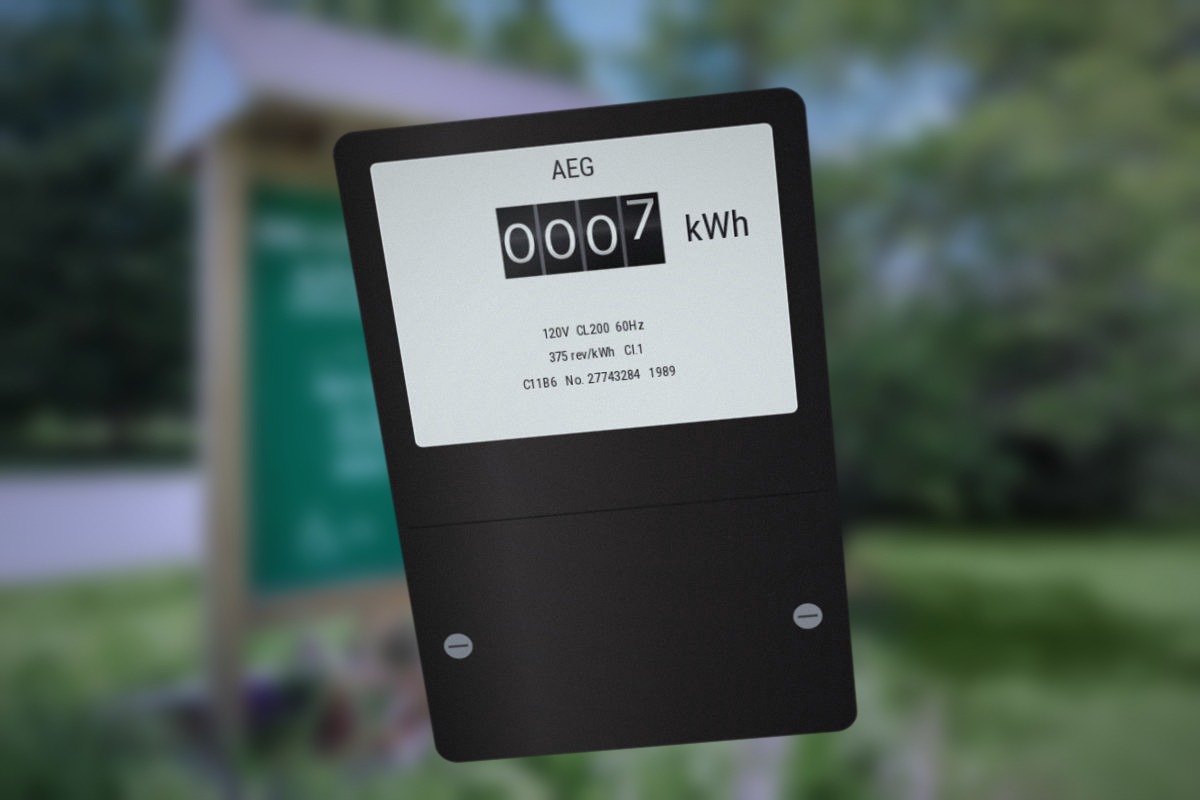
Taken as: 7 kWh
